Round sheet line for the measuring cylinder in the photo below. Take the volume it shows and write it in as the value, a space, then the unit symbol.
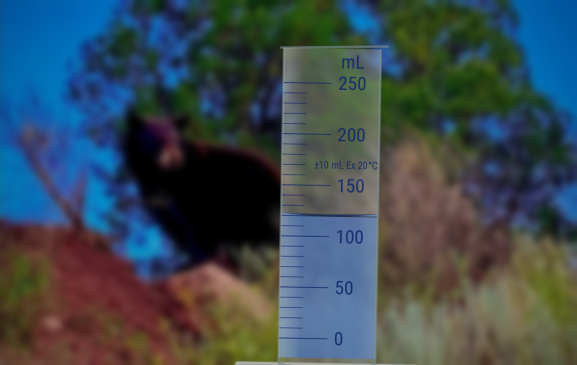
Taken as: 120 mL
